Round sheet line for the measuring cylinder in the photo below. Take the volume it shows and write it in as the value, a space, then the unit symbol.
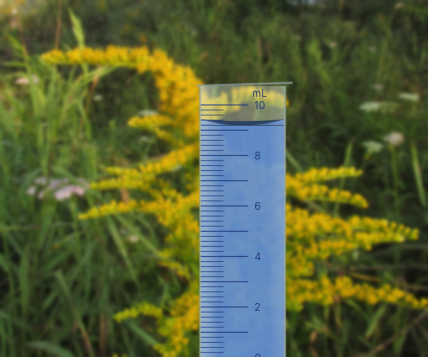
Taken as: 9.2 mL
